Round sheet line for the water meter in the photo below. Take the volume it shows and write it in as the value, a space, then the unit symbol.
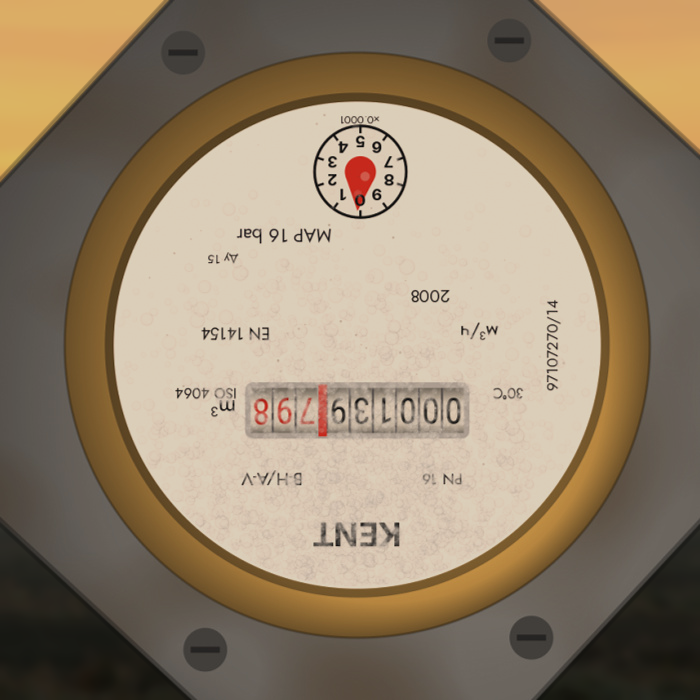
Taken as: 139.7980 m³
